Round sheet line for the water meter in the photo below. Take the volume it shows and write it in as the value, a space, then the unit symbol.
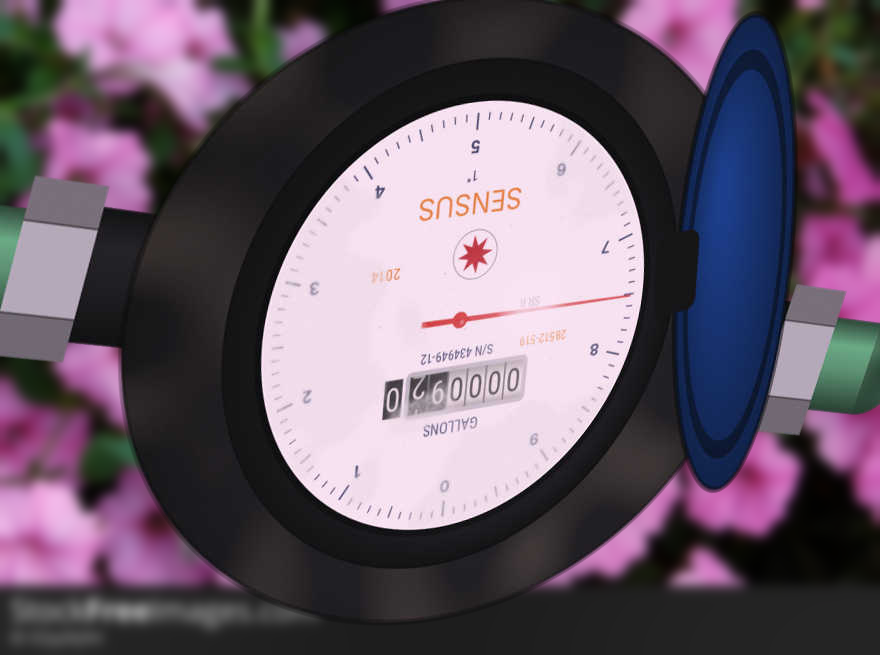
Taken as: 917.5 gal
